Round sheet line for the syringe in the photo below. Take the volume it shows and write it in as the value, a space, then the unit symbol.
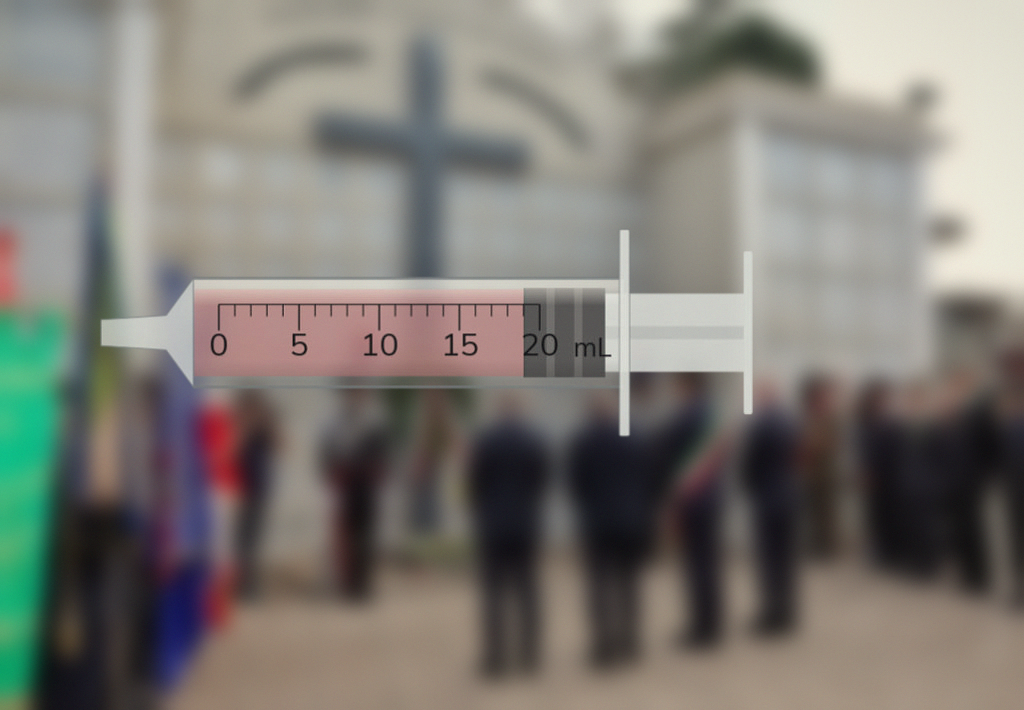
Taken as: 19 mL
